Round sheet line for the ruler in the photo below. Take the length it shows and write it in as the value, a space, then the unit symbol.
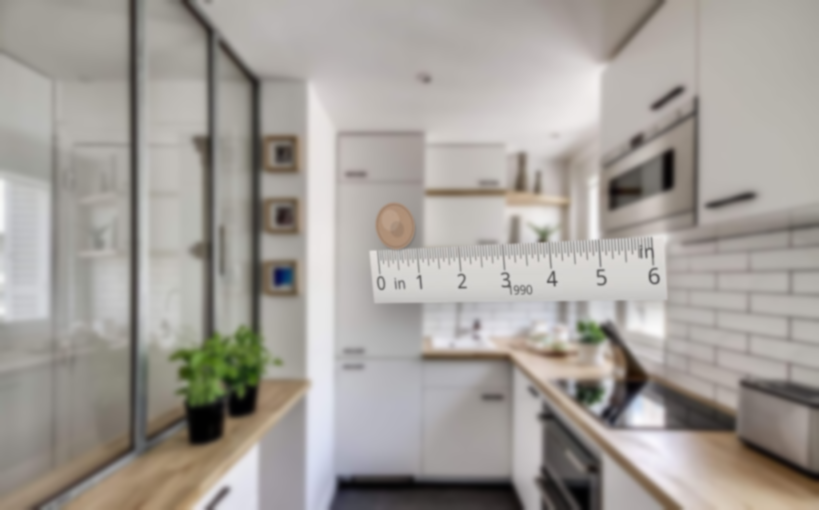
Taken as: 1 in
